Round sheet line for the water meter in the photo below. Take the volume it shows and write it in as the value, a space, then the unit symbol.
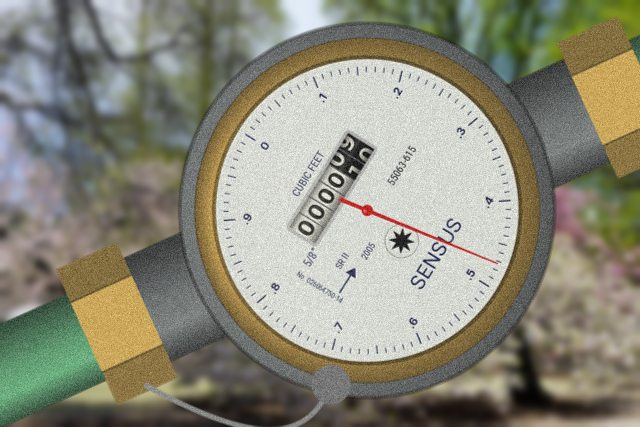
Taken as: 9.47 ft³
